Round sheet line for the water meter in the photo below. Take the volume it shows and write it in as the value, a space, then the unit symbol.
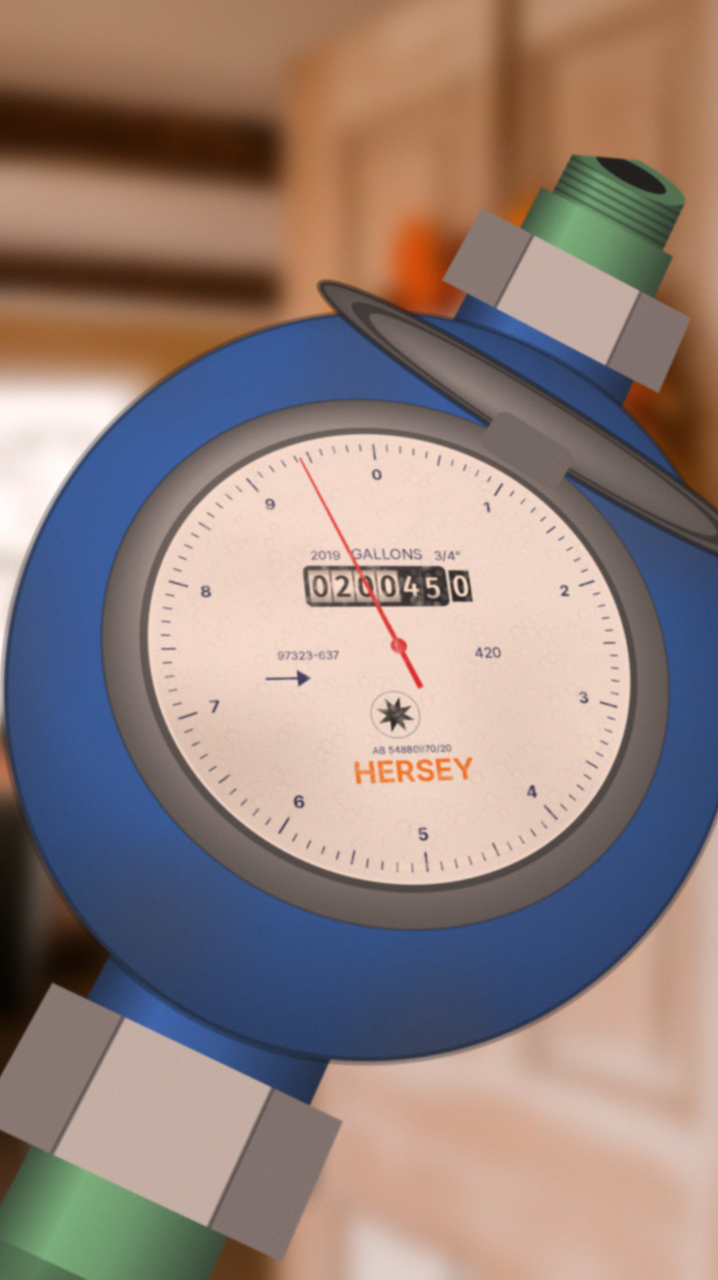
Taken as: 200449.4 gal
